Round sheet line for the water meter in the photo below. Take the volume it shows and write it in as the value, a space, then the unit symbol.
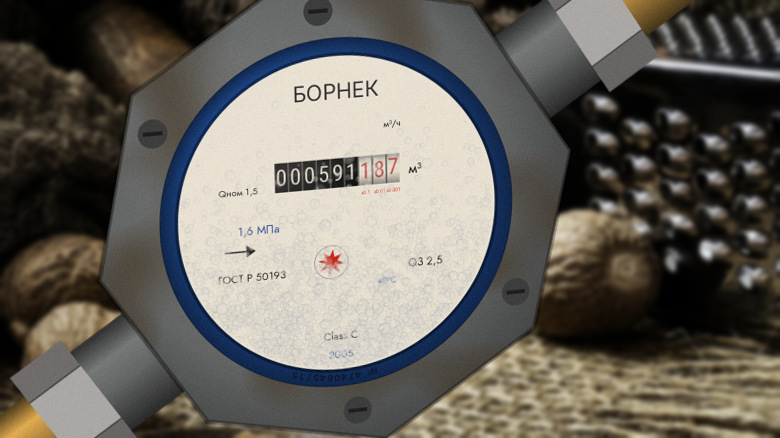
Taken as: 591.187 m³
